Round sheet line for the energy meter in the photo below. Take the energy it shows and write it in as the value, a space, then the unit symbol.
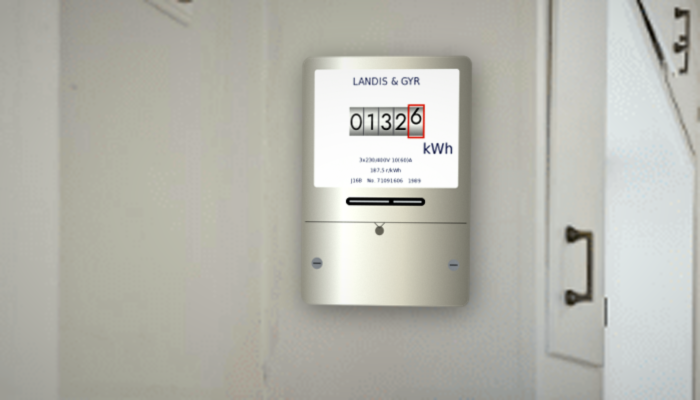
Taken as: 132.6 kWh
